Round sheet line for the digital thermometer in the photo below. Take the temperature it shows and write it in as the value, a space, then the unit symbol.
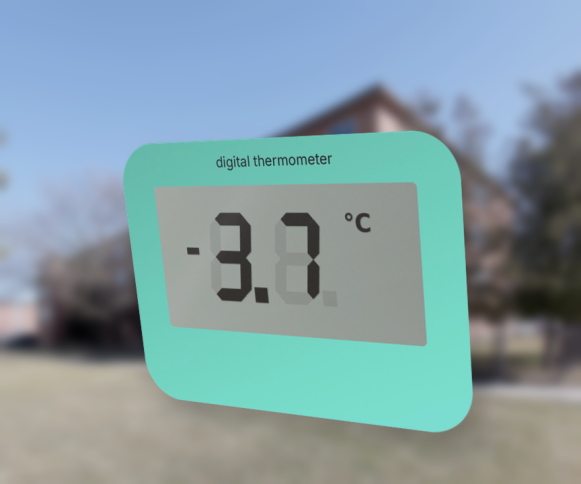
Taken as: -3.7 °C
